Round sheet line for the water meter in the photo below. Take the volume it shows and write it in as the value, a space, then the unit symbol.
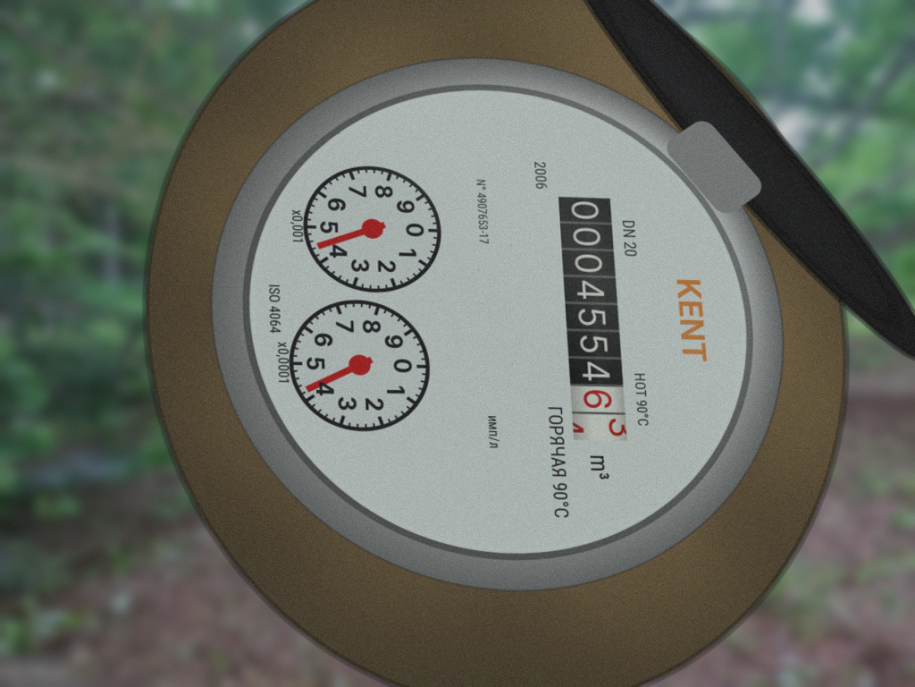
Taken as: 4554.6344 m³
